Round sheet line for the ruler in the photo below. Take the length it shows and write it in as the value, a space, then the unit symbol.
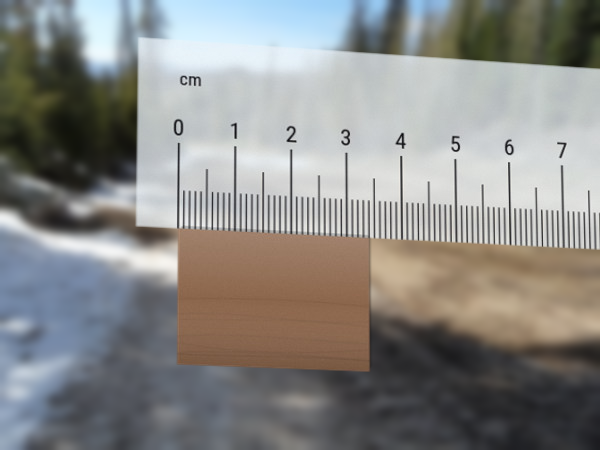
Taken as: 3.4 cm
